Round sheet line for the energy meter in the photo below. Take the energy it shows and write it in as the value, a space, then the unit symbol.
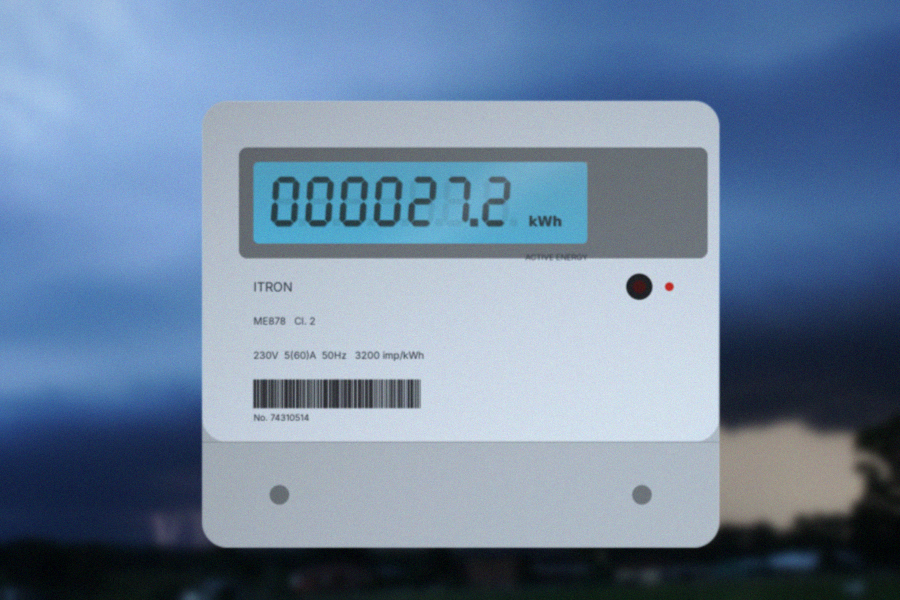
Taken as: 27.2 kWh
